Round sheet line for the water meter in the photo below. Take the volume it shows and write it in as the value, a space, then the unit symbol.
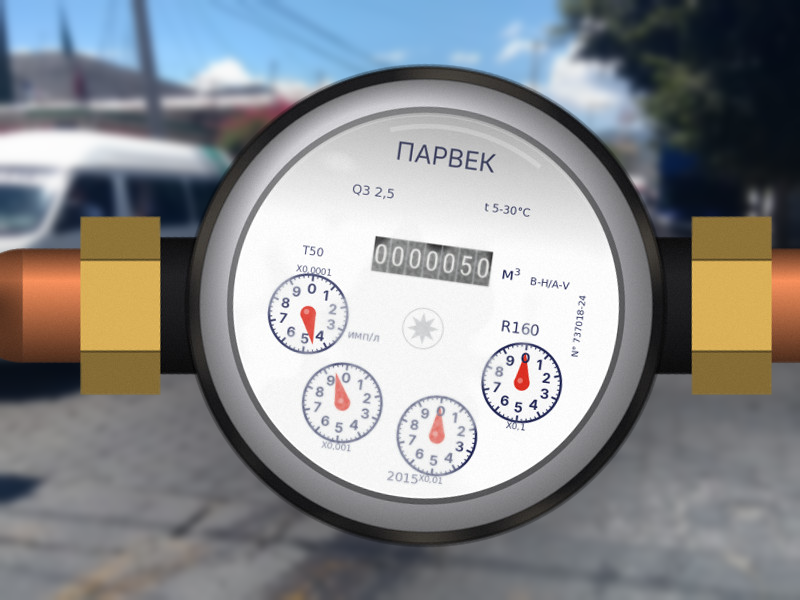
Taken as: 49.9994 m³
